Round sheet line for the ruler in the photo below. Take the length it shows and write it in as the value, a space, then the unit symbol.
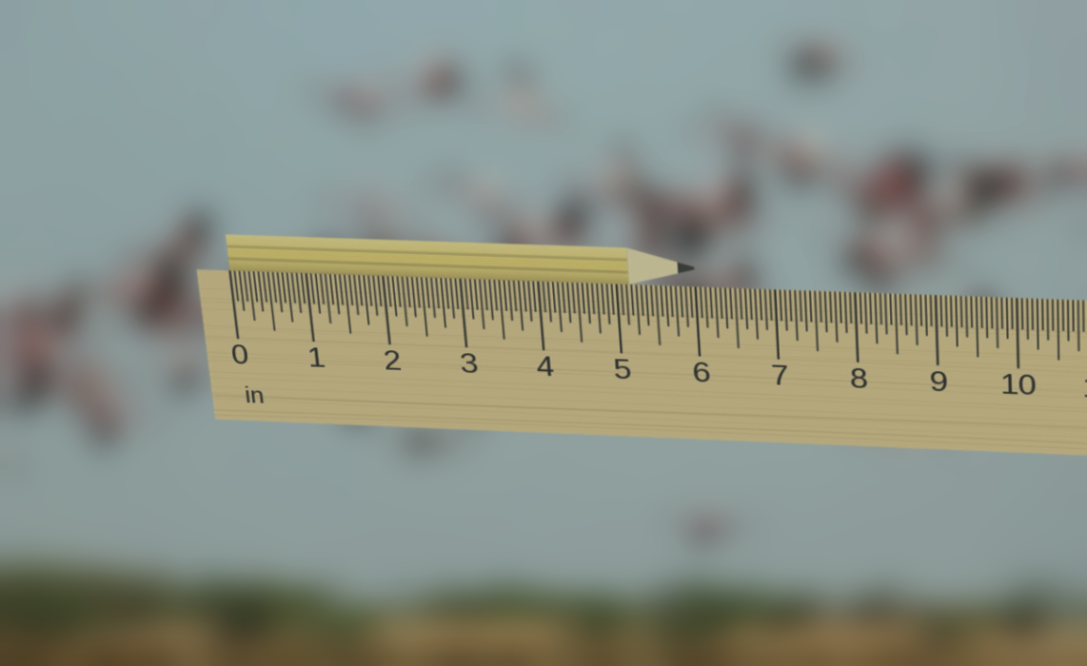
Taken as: 6 in
